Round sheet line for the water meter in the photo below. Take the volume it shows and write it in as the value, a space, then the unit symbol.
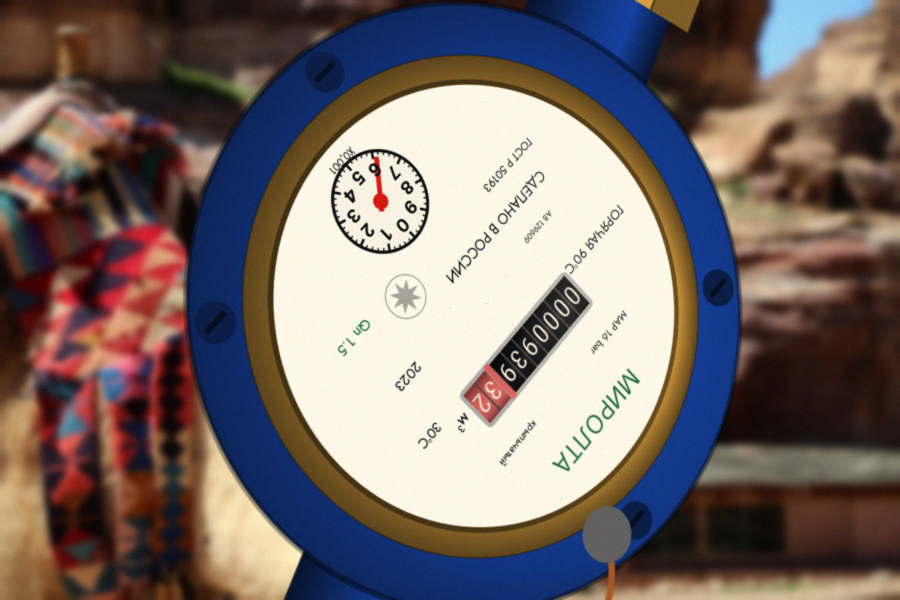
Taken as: 939.326 m³
